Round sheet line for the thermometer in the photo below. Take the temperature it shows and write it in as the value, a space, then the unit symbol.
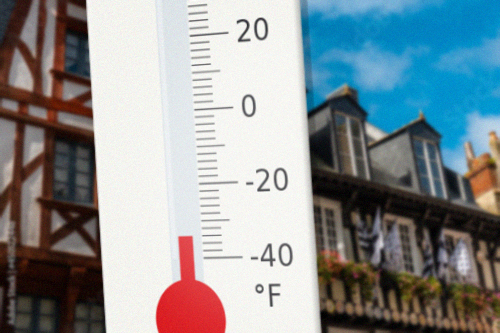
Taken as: -34 °F
